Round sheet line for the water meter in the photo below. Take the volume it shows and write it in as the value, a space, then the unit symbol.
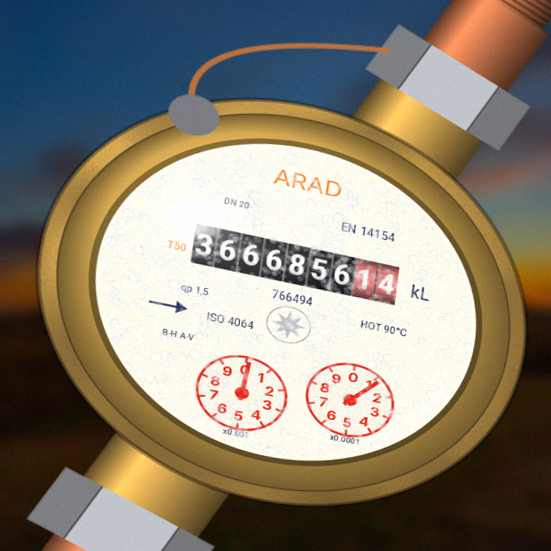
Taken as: 3666856.1401 kL
